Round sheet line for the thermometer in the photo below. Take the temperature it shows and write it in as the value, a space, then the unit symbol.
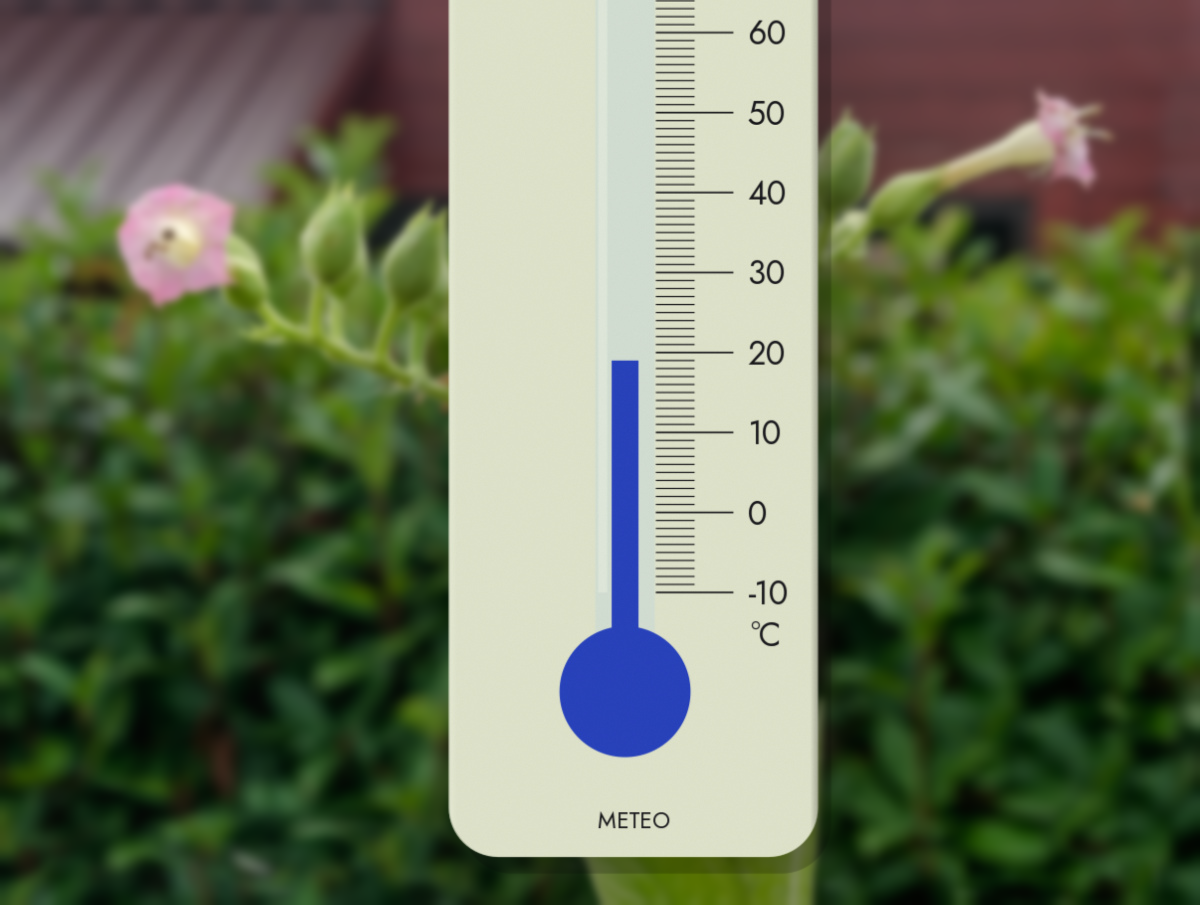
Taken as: 19 °C
